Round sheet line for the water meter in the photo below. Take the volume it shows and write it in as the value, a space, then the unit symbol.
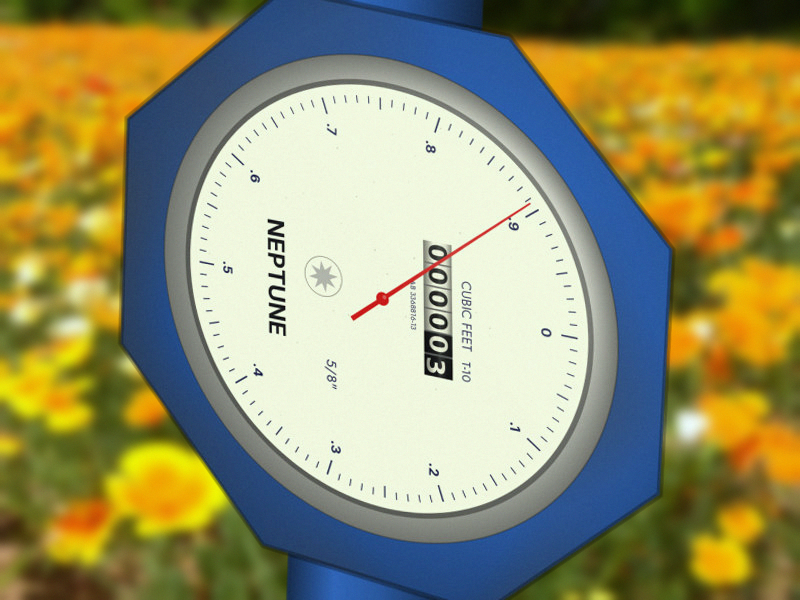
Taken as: 2.89 ft³
